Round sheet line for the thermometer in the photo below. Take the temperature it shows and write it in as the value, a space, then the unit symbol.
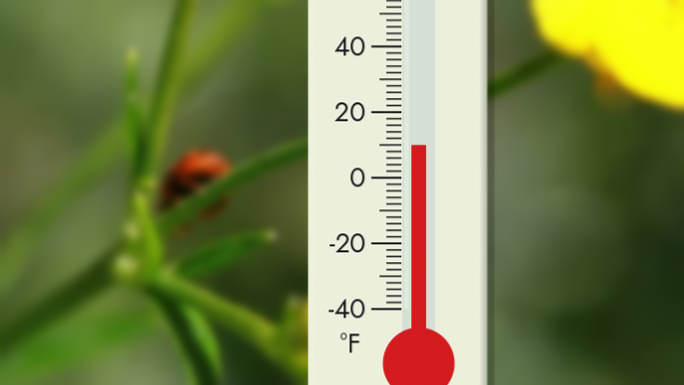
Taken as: 10 °F
